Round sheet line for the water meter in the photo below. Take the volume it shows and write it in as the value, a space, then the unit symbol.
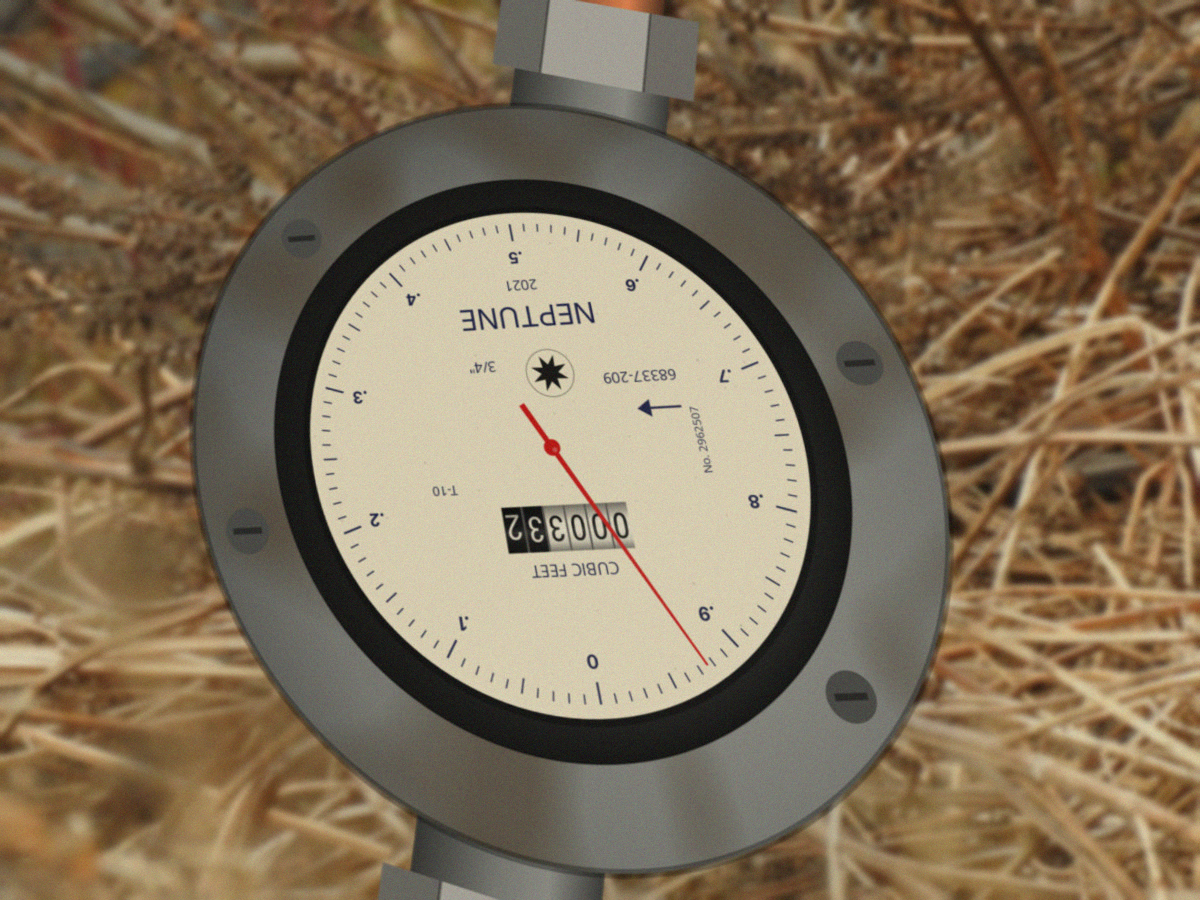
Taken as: 331.92 ft³
